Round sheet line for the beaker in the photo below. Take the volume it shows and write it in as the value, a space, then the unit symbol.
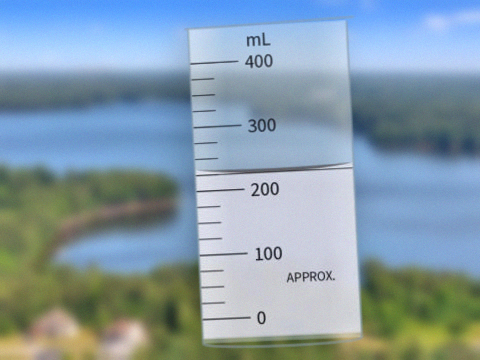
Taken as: 225 mL
